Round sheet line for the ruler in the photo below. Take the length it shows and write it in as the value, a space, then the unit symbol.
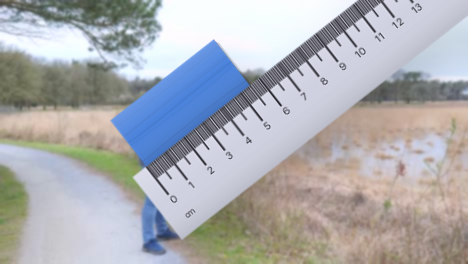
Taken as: 5.5 cm
